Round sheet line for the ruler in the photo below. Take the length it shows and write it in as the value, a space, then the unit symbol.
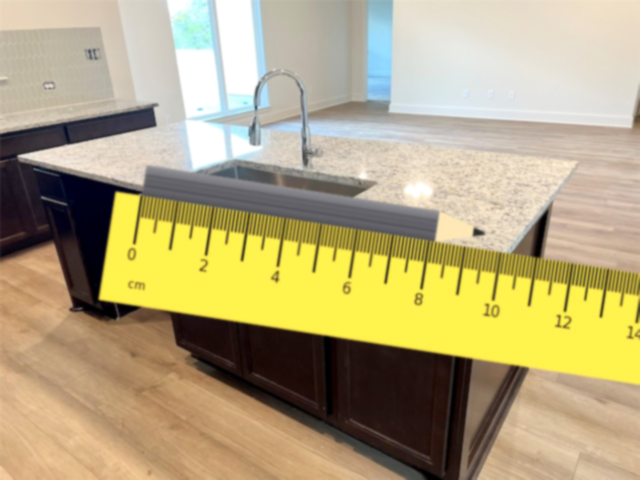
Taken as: 9.5 cm
